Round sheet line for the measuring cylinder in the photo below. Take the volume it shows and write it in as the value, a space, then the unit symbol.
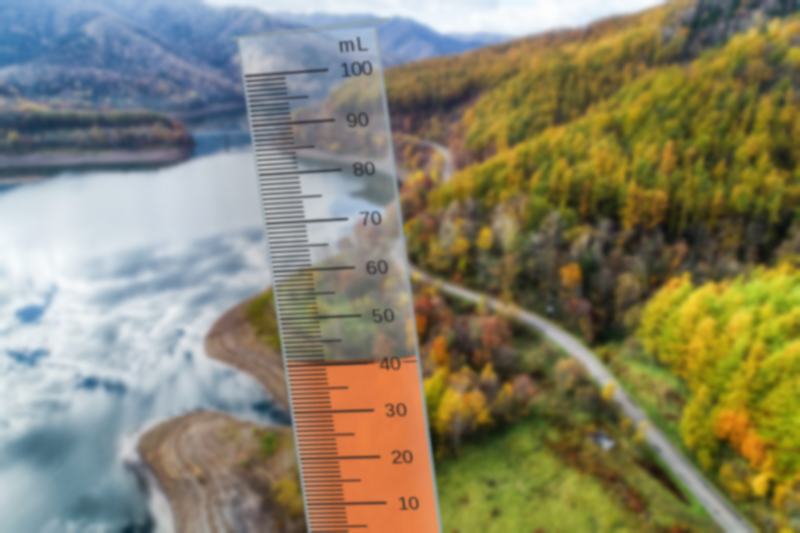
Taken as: 40 mL
